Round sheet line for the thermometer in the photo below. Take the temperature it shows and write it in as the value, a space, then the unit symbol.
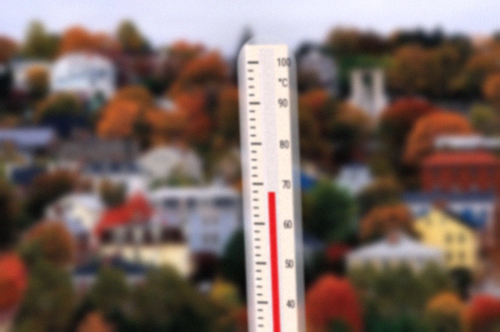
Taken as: 68 °C
